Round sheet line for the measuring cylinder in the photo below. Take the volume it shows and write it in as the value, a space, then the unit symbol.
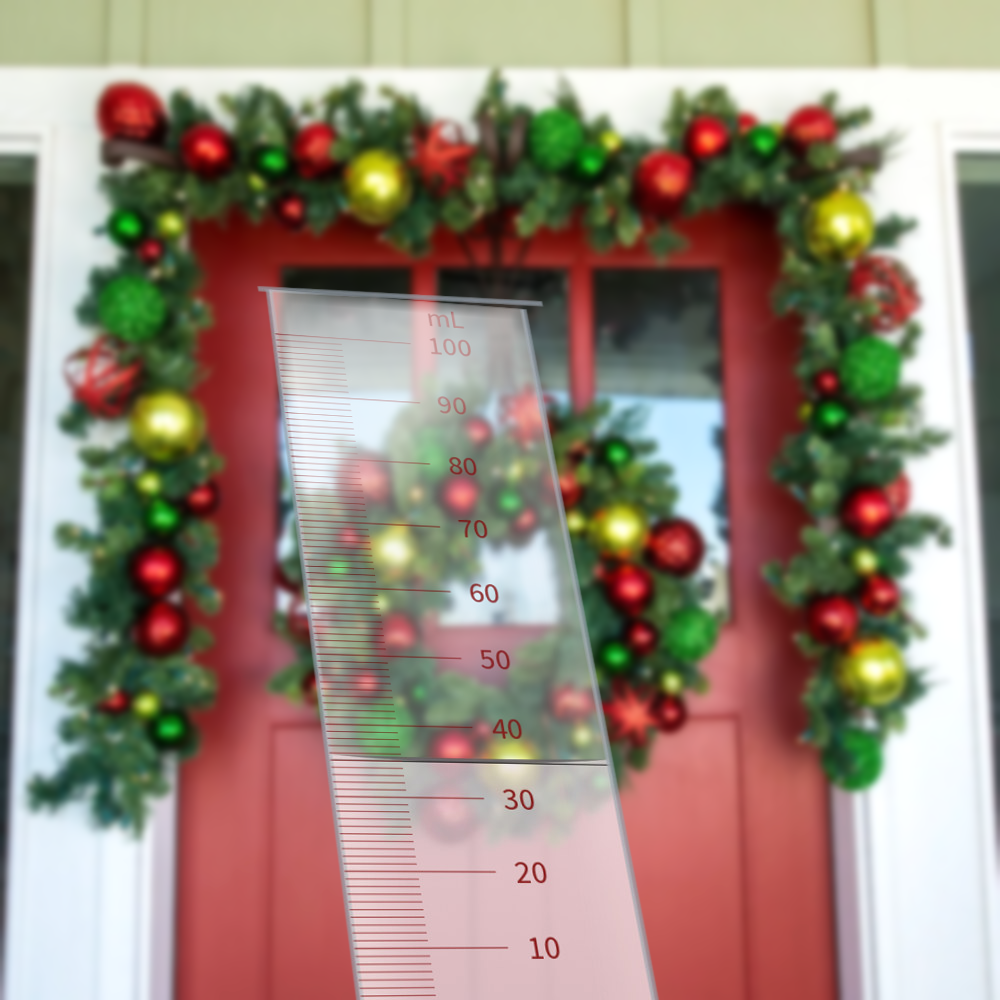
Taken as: 35 mL
